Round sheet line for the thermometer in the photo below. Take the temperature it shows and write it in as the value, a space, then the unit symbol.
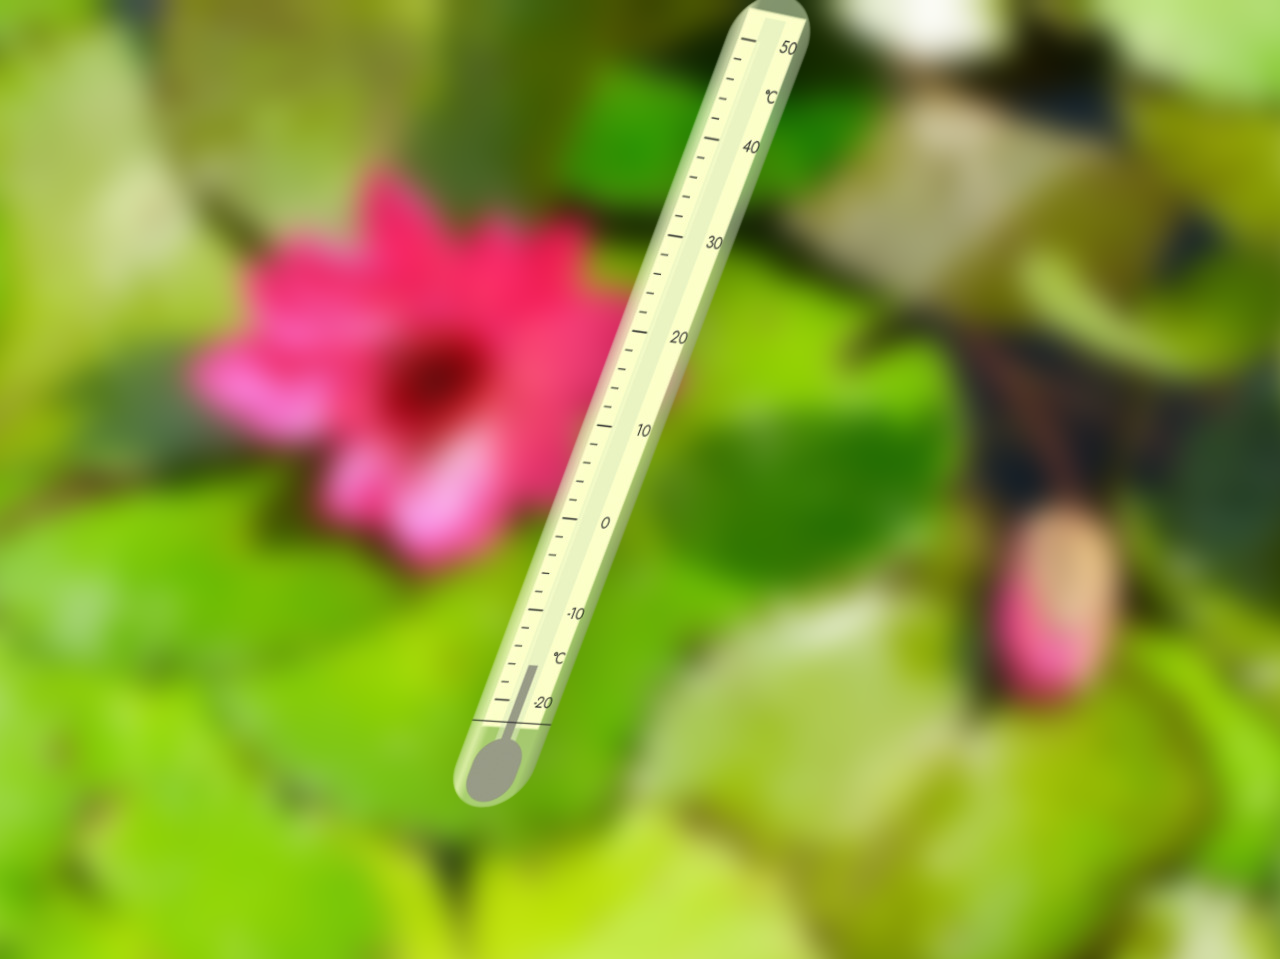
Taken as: -16 °C
